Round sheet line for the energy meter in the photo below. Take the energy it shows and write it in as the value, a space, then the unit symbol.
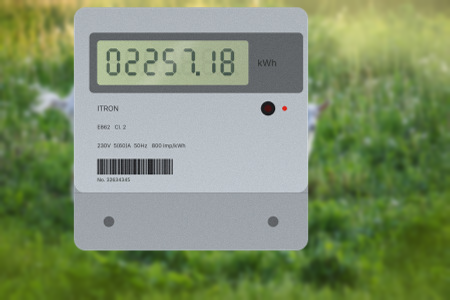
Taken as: 2257.18 kWh
